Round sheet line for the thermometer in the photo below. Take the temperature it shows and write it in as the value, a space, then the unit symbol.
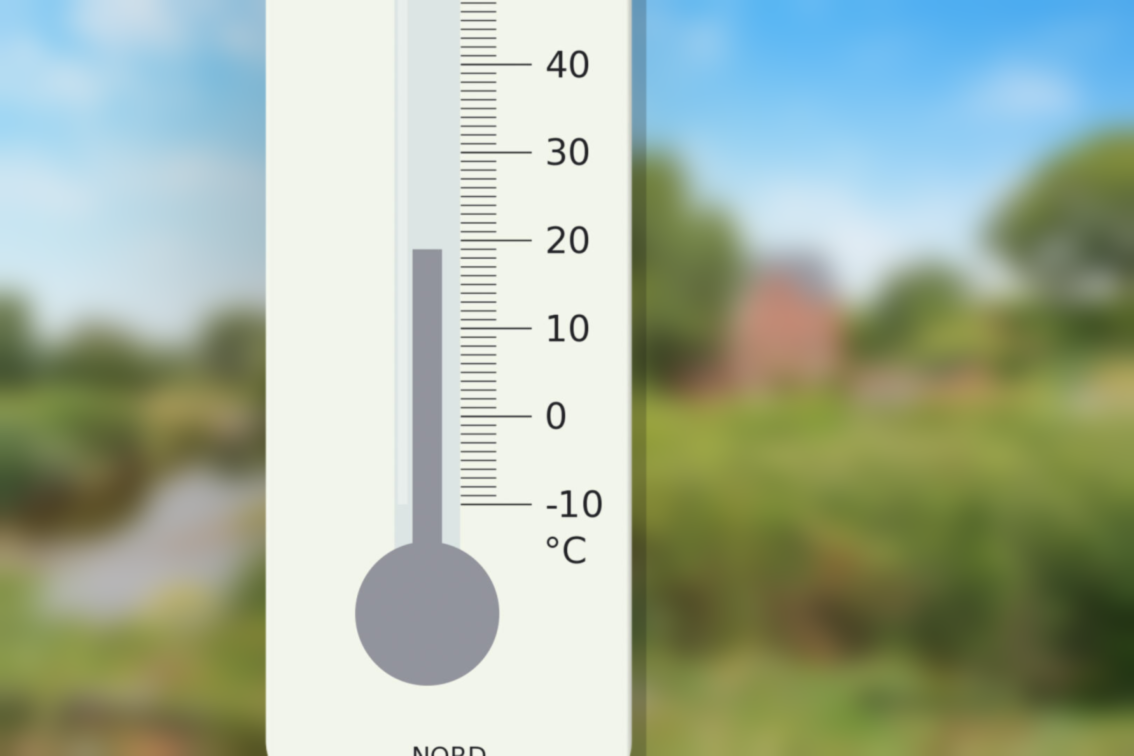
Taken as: 19 °C
